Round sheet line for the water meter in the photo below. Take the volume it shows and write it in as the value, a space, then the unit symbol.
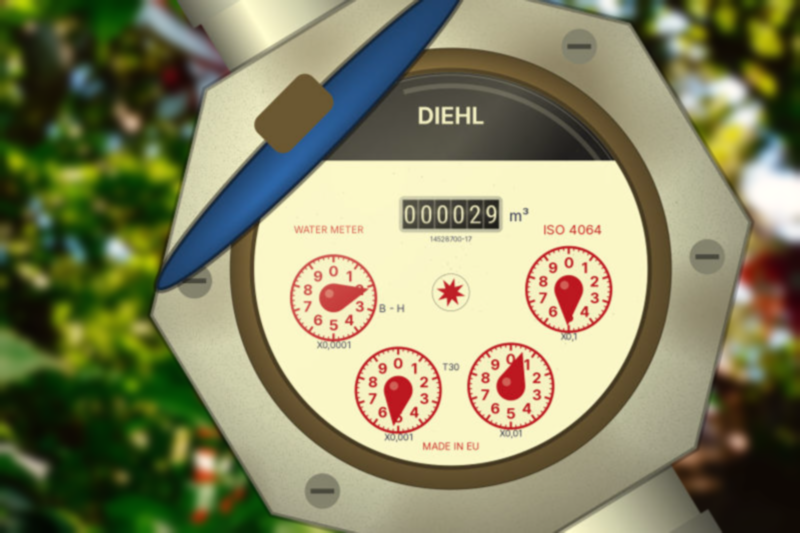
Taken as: 29.5052 m³
